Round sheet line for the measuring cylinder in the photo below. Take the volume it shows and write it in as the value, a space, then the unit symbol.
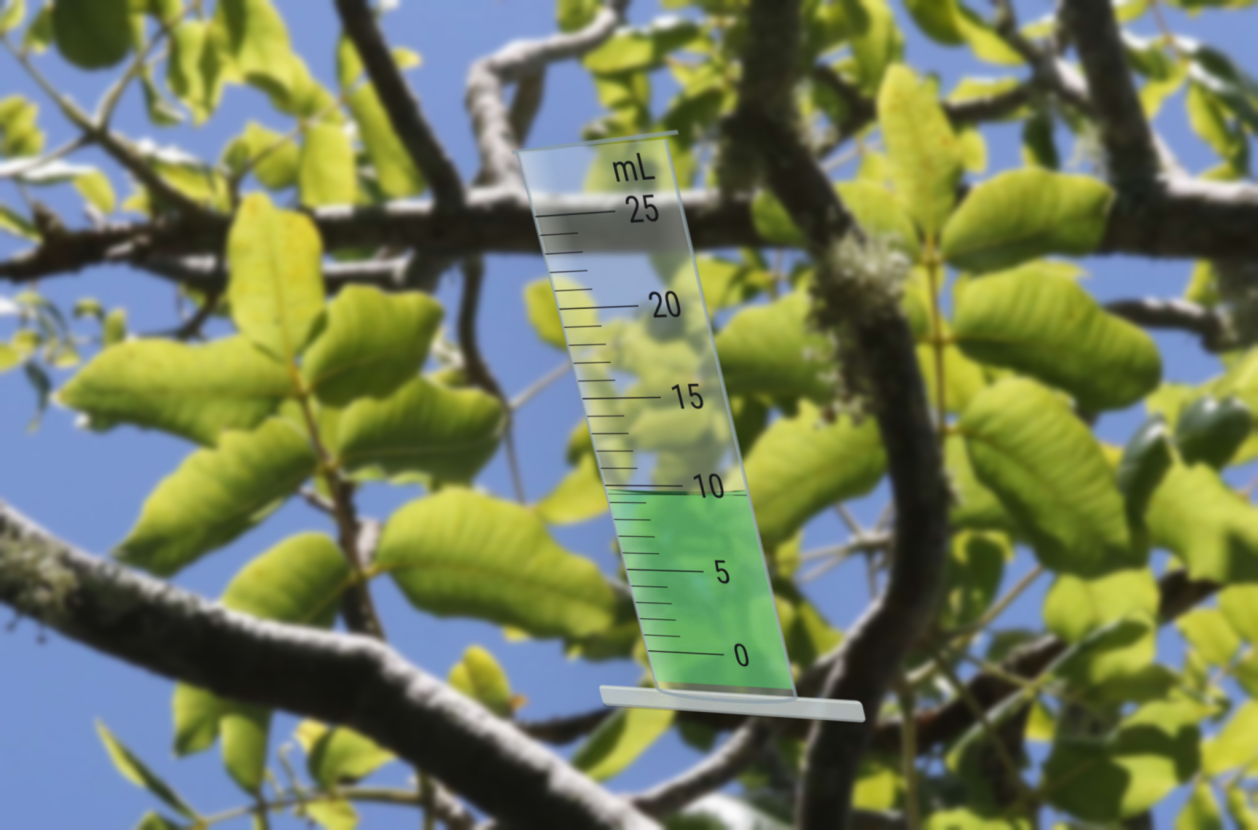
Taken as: 9.5 mL
